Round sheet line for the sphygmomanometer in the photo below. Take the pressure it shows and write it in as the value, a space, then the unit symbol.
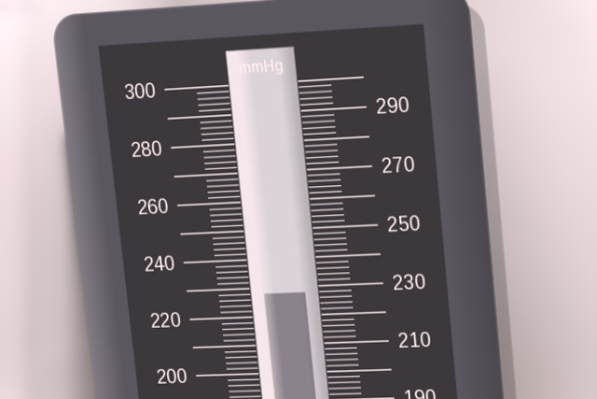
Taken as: 228 mmHg
